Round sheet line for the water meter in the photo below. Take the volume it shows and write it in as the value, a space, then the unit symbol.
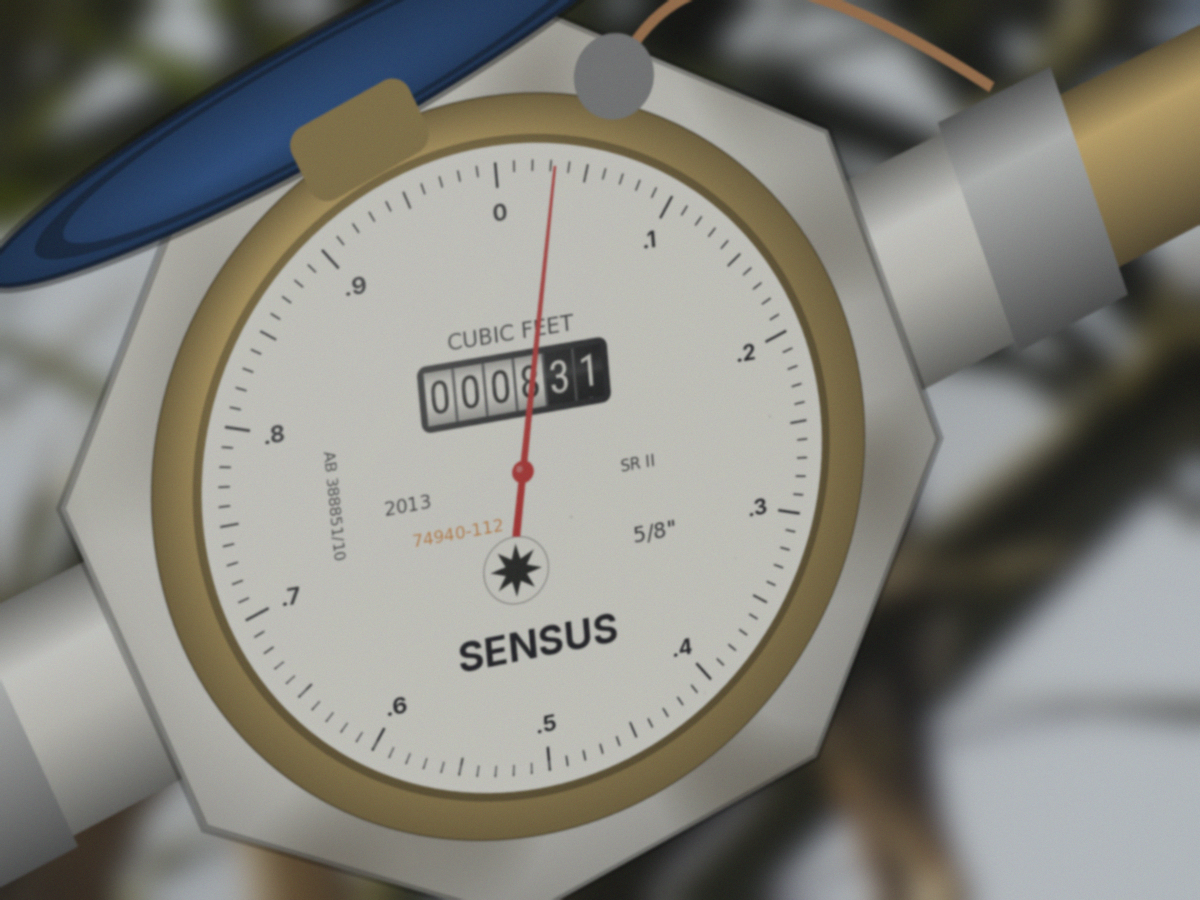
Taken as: 831.03 ft³
